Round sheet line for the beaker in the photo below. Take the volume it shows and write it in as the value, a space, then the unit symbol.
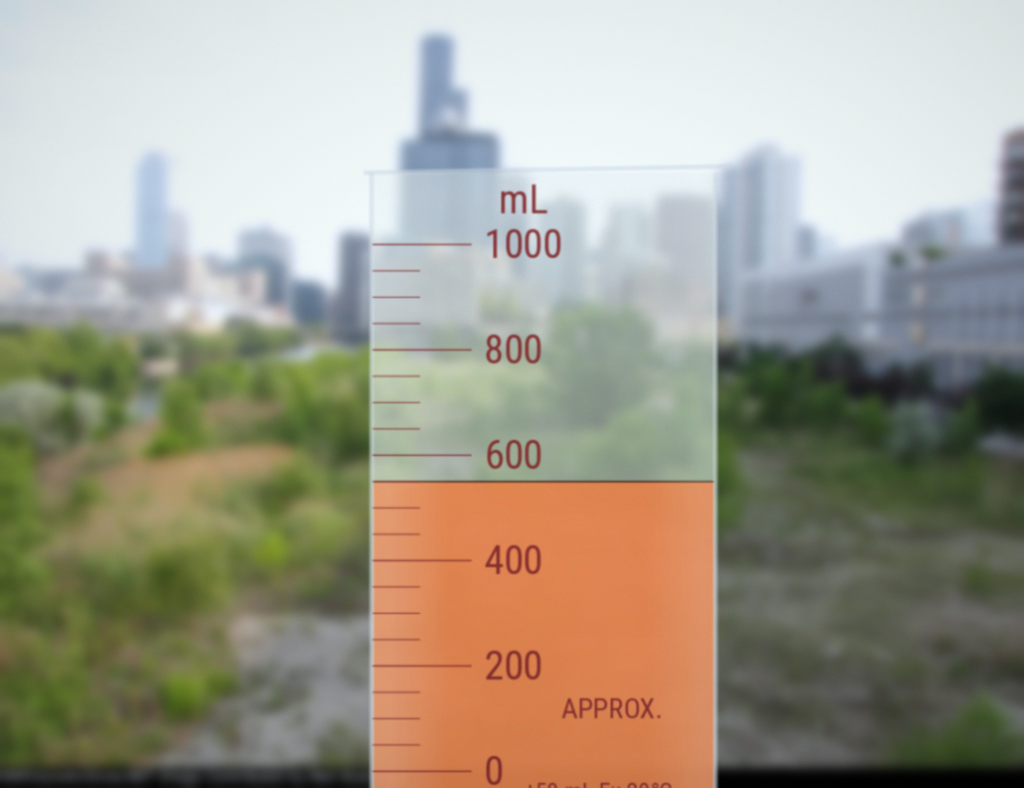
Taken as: 550 mL
